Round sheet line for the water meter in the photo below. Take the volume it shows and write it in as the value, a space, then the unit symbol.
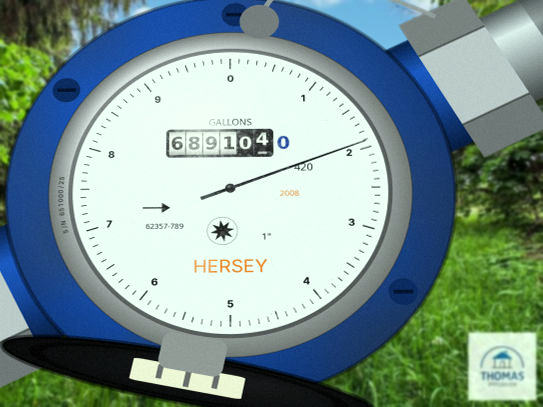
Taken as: 6891041.9 gal
